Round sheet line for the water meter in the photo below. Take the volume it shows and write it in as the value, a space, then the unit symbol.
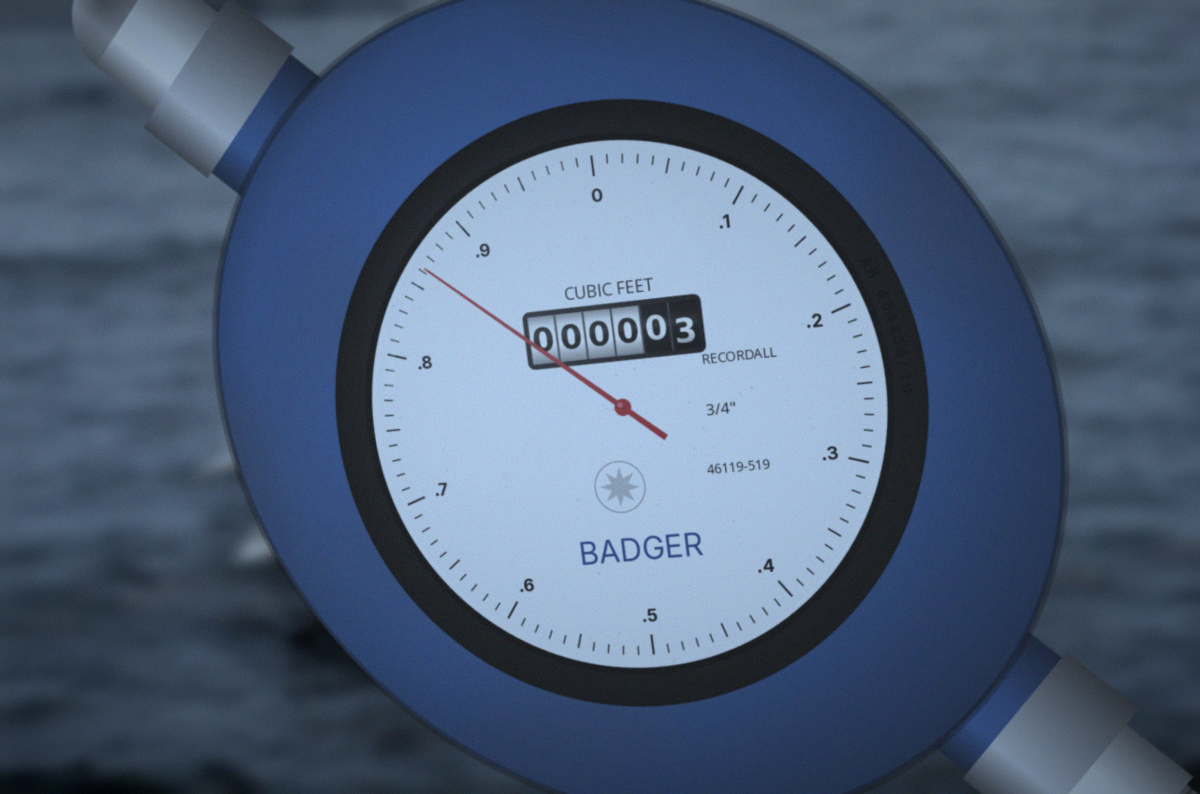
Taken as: 2.86 ft³
